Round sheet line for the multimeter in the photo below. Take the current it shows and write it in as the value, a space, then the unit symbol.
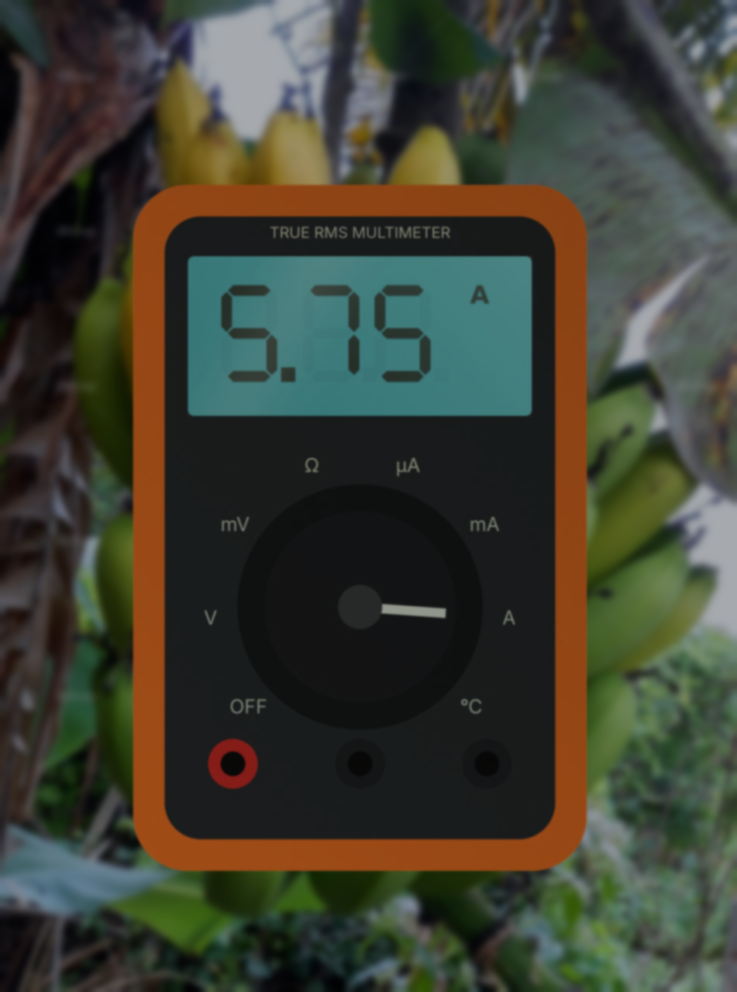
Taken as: 5.75 A
